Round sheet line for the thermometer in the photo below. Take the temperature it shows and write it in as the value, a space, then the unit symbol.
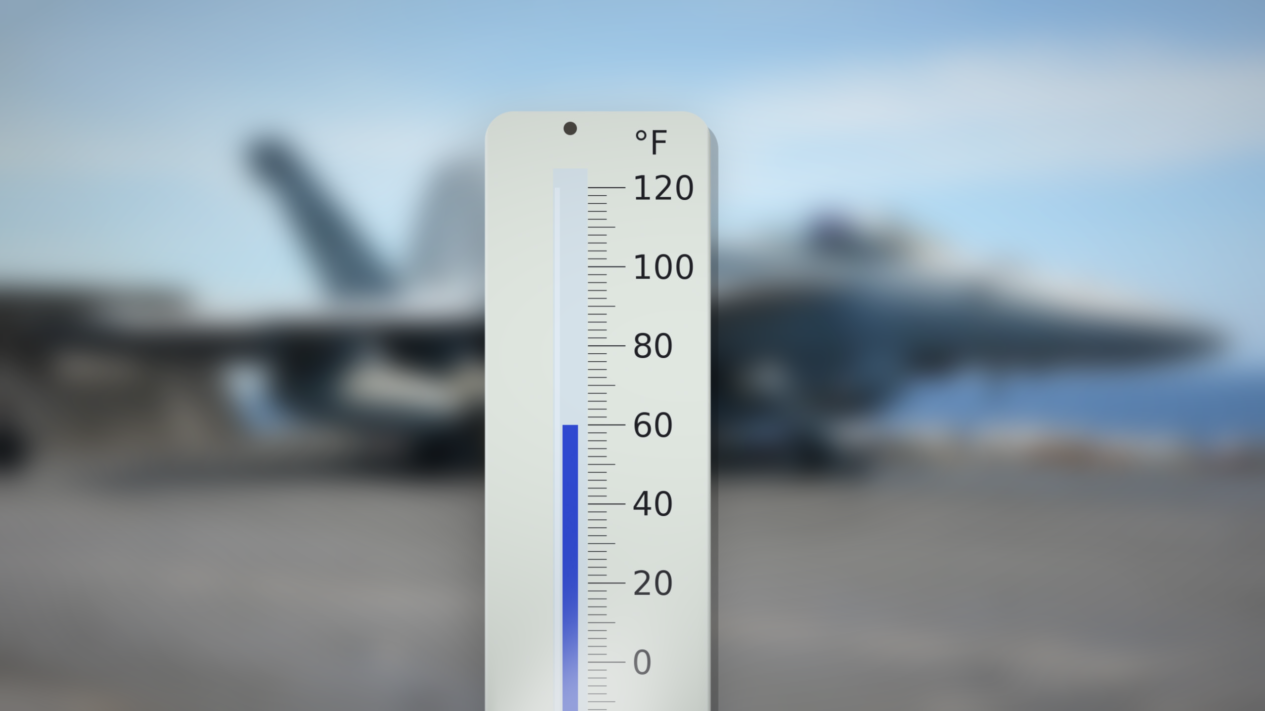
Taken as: 60 °F
